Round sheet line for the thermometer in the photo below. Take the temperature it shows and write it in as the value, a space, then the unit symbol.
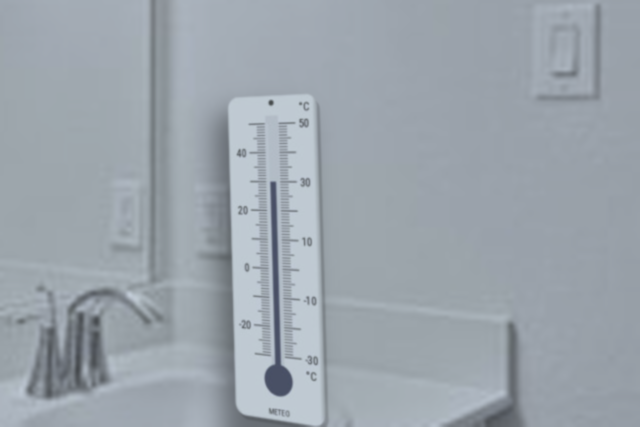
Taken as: 30 °C
